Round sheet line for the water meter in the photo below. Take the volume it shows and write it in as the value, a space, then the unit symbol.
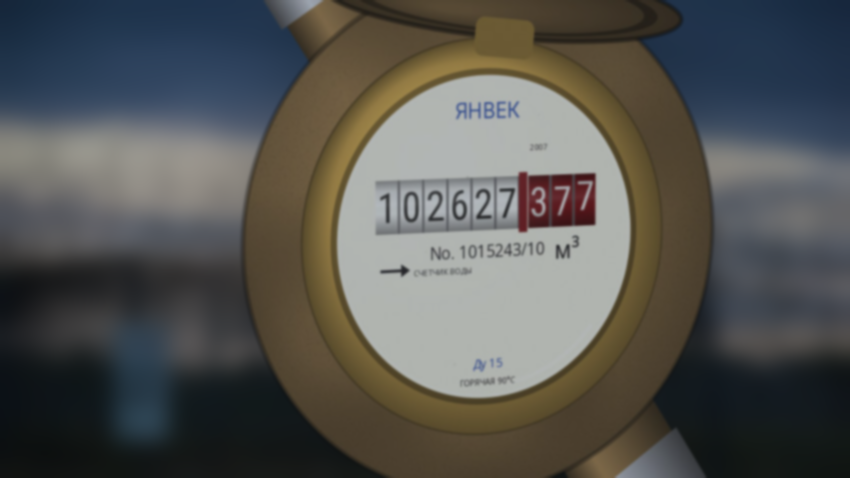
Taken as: 102627.377 m³
